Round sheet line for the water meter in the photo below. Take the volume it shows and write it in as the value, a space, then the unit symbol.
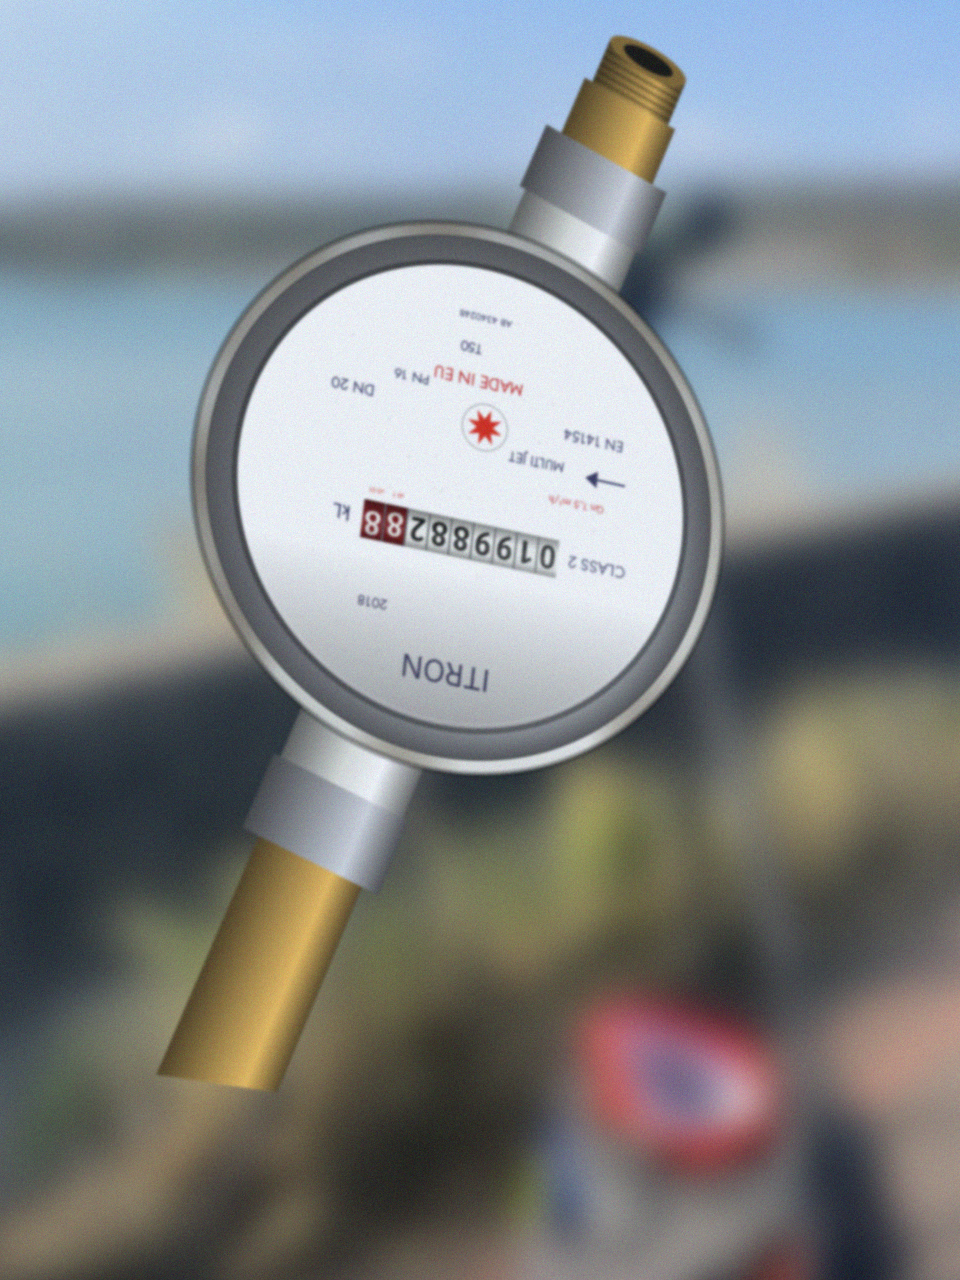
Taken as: 199882.88 kL
